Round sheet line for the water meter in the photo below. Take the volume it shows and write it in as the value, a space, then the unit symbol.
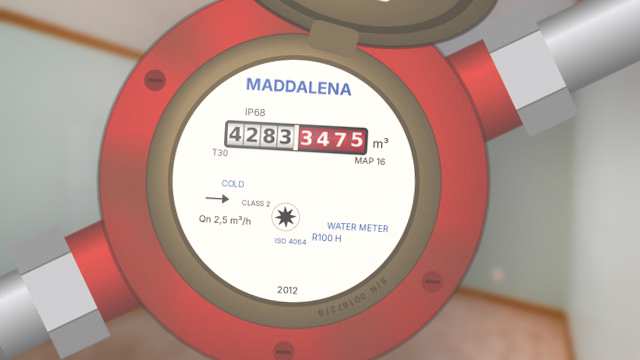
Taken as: 4283.3475 m³
